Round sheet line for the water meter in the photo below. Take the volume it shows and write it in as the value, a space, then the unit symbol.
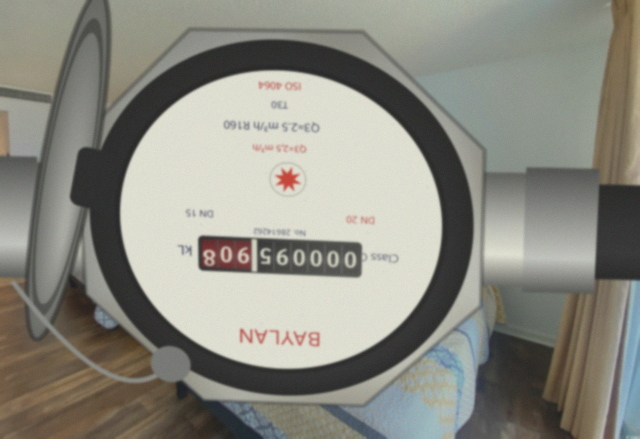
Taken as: 95.908 kL
